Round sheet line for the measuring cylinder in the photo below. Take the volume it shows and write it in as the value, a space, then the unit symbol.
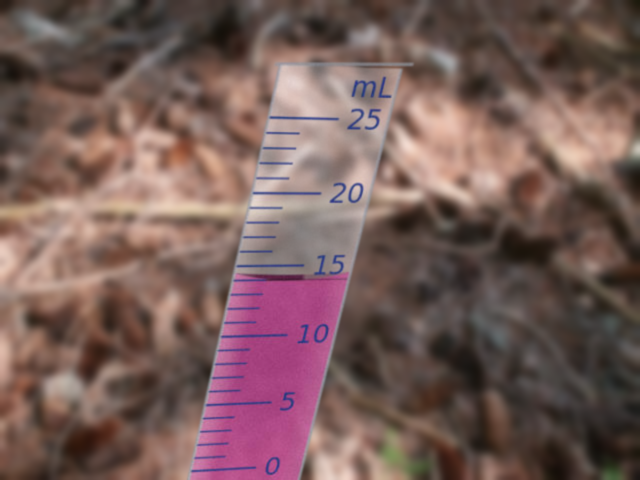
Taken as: 14 mL
